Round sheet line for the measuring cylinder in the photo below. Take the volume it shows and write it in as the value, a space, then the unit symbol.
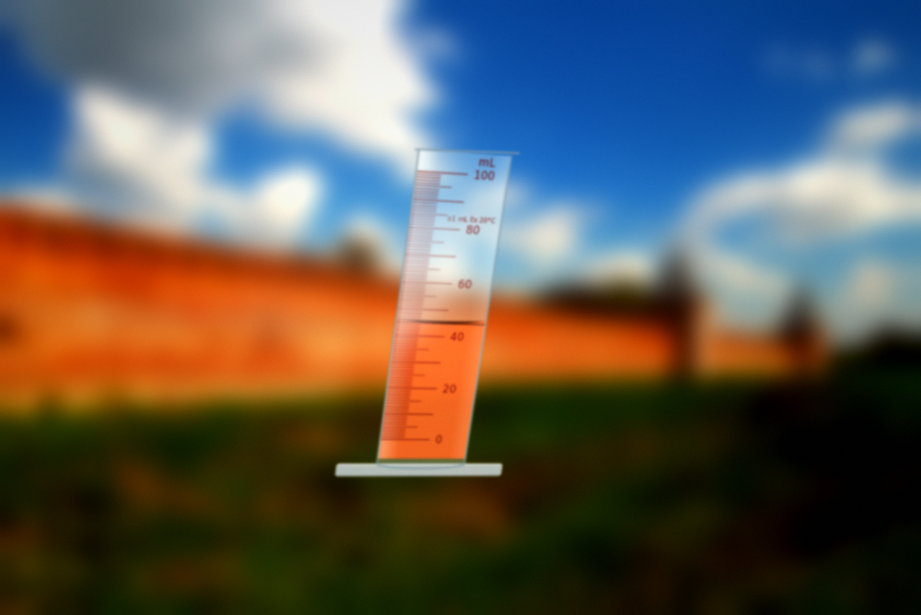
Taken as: 45 mL
